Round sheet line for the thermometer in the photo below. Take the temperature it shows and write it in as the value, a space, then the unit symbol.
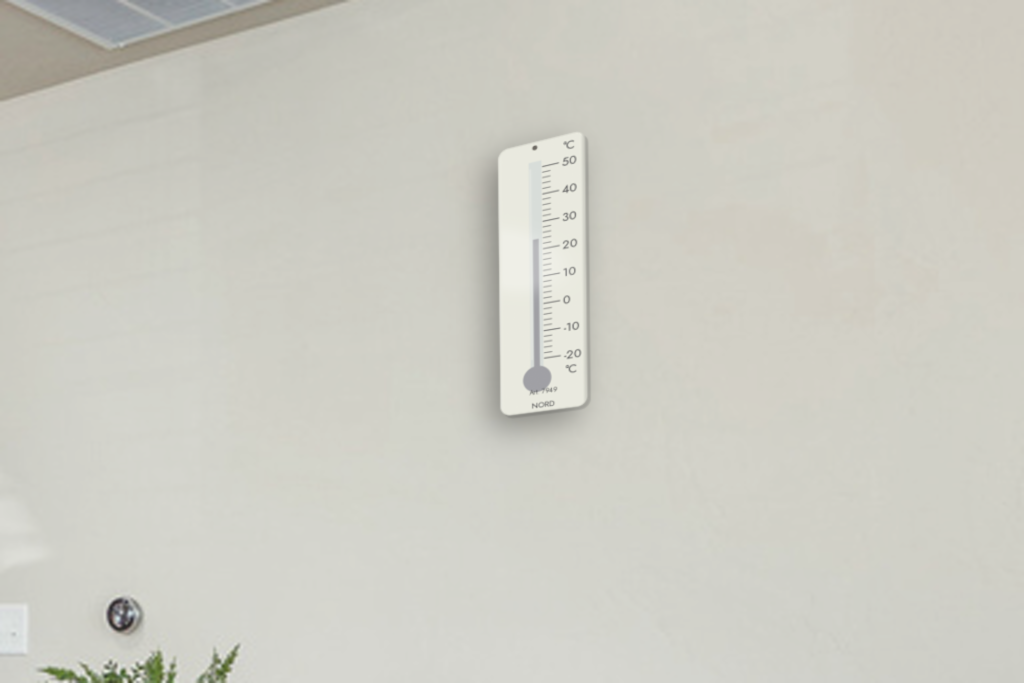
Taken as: 24 °C
